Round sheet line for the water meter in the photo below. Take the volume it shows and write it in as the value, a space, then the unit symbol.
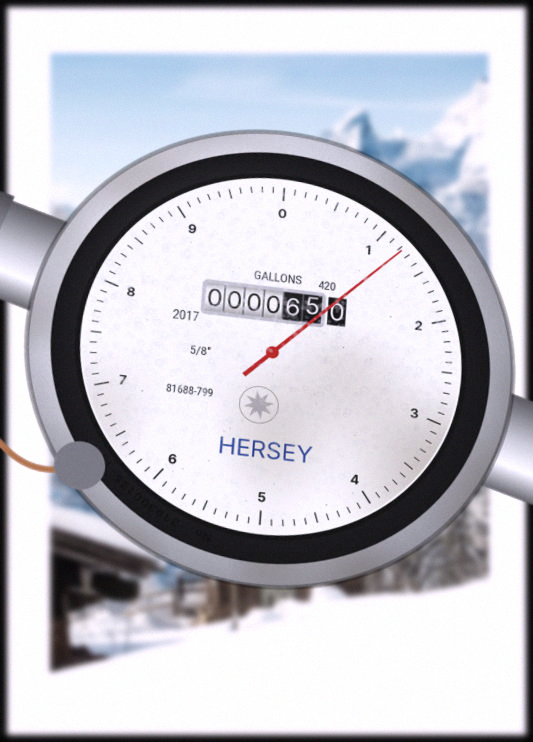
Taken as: 651.2 gal
